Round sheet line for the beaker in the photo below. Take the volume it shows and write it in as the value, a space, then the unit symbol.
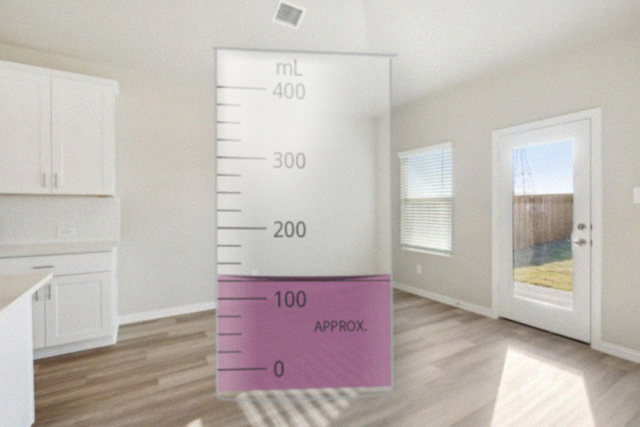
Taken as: 125 mL
